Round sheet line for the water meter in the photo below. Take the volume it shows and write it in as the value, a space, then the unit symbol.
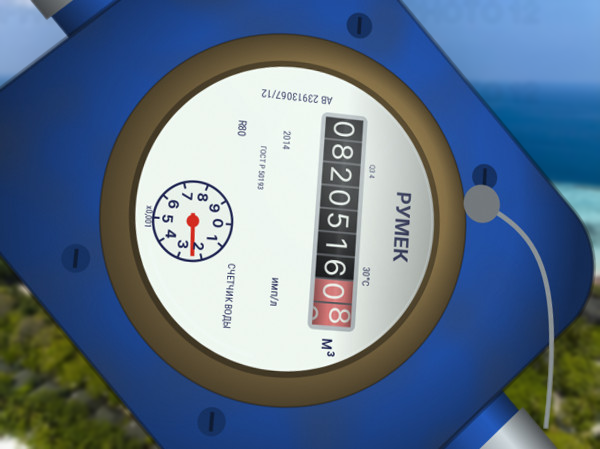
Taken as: 820516.082 m³
